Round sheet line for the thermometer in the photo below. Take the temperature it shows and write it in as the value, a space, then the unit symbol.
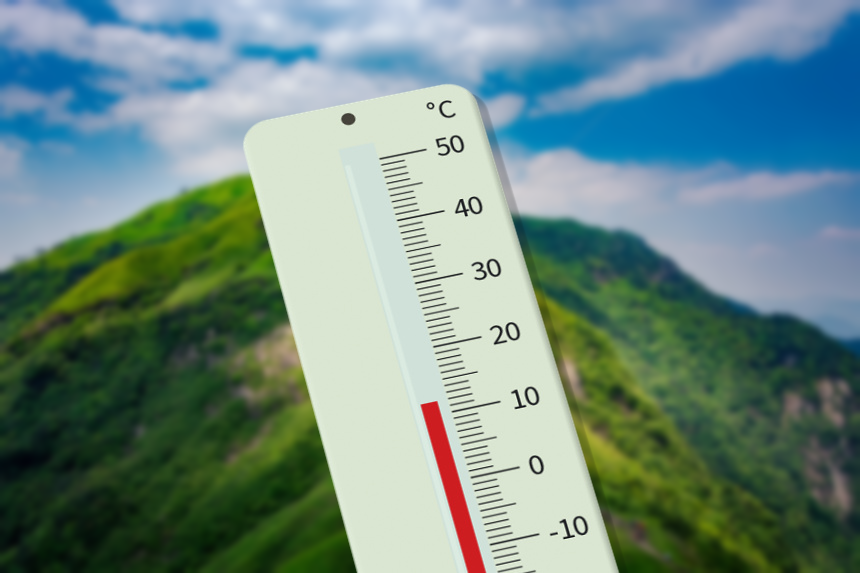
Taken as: 12 °C
